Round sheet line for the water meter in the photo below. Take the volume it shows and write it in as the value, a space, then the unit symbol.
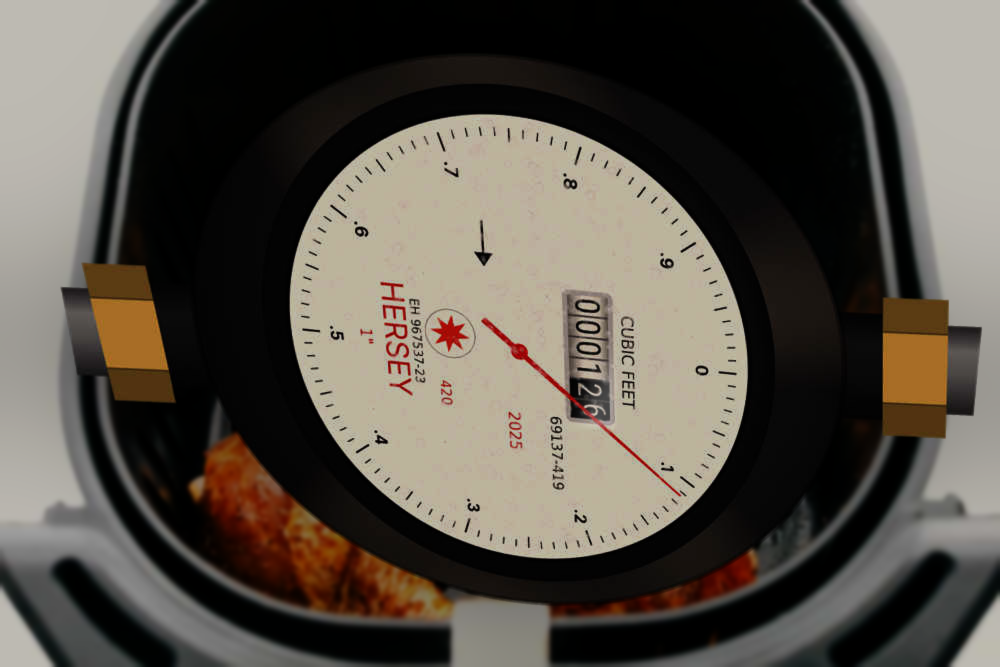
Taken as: 126.11 ft³
